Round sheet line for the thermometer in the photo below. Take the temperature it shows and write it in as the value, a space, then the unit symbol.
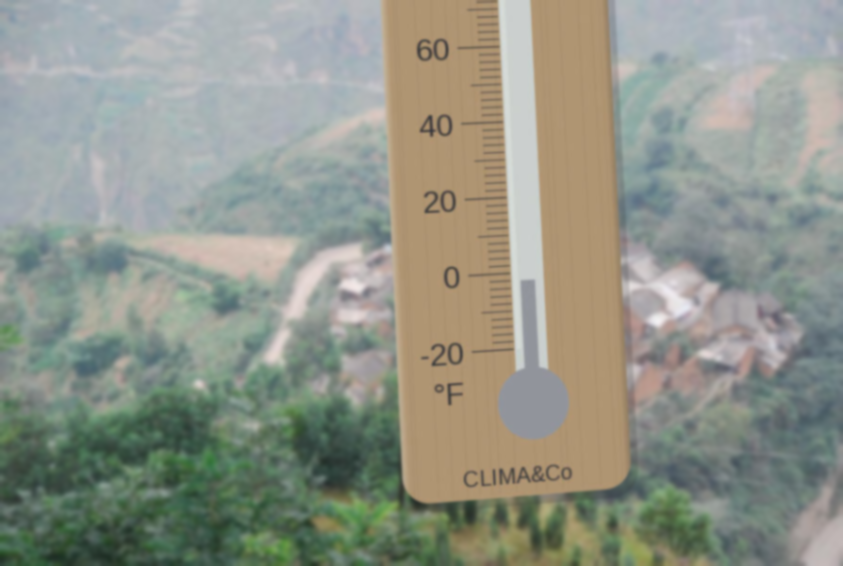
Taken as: -2 °F
